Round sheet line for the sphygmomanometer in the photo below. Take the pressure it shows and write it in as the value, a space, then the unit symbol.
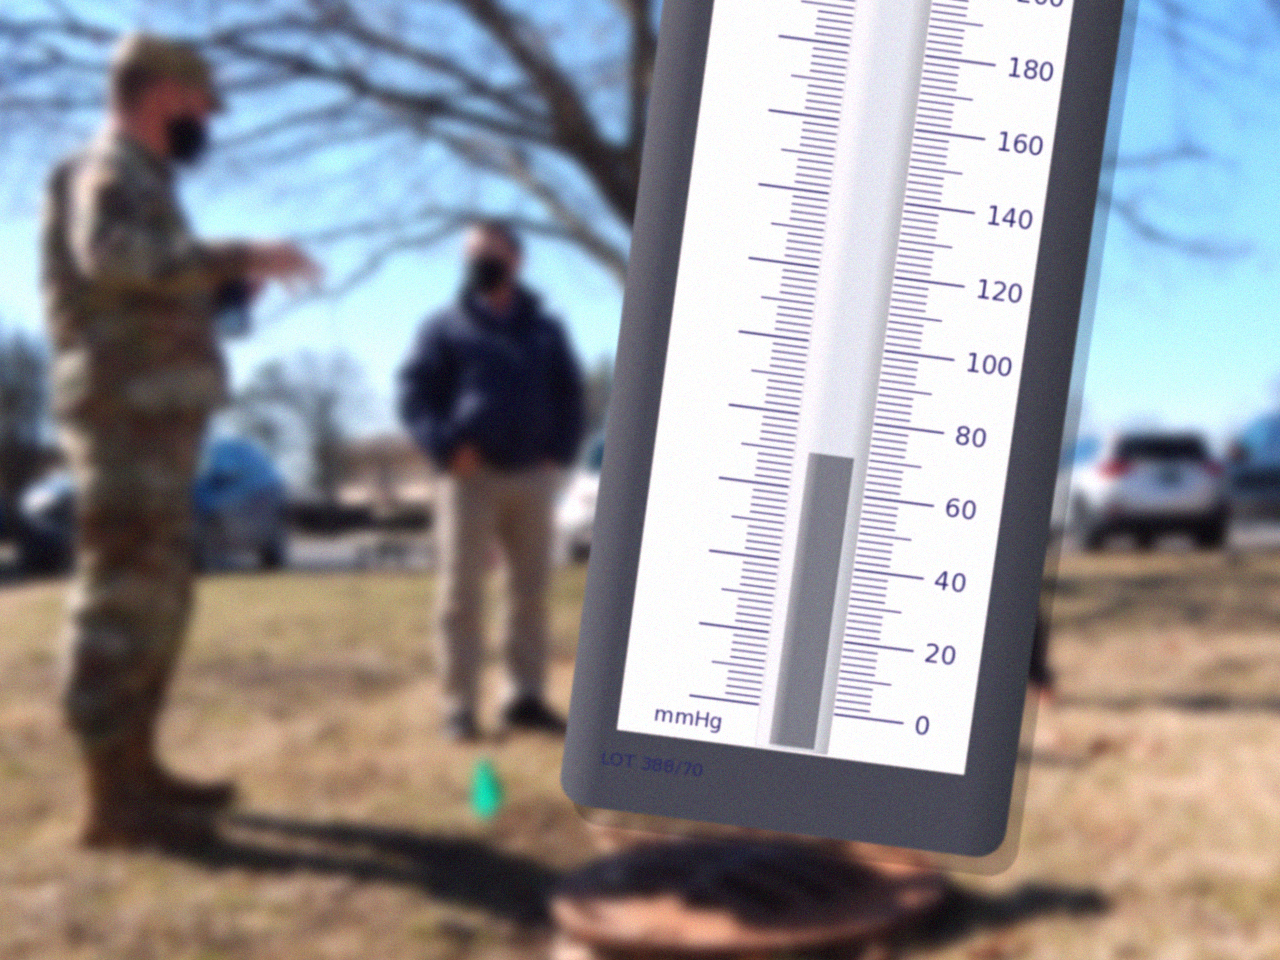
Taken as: 70 mmHg
